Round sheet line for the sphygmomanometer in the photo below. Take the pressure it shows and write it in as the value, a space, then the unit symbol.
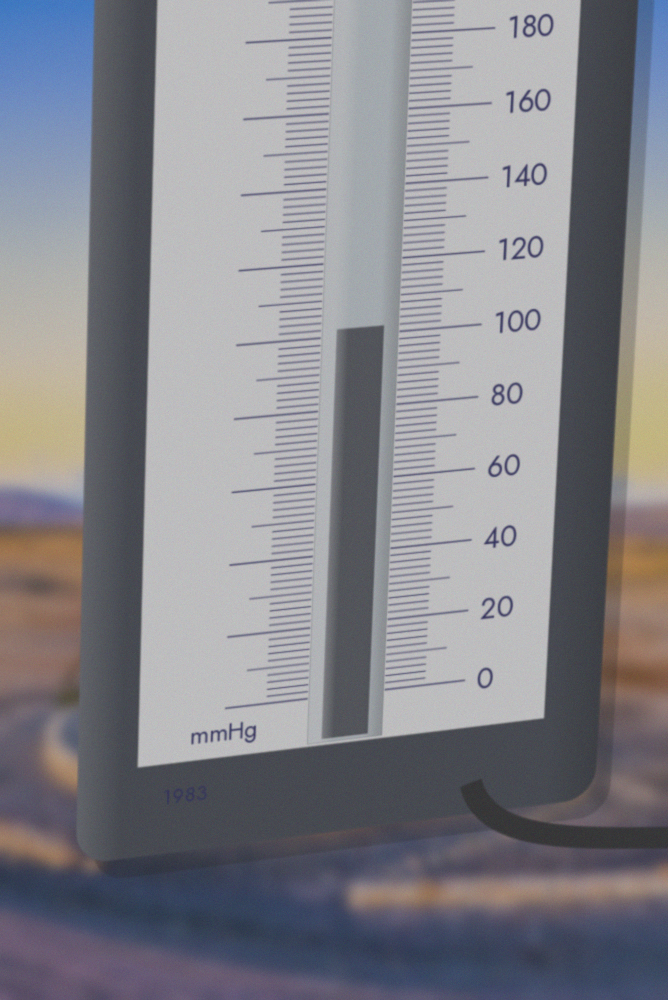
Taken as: 102 mmHg
